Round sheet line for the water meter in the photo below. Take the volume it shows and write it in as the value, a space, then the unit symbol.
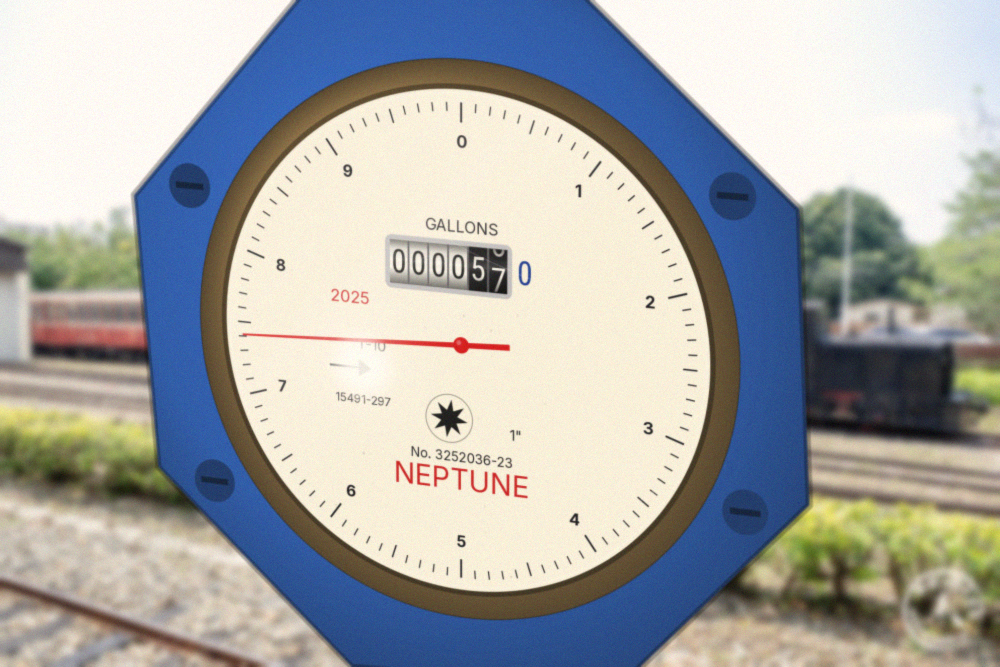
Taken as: 567.4 gal
